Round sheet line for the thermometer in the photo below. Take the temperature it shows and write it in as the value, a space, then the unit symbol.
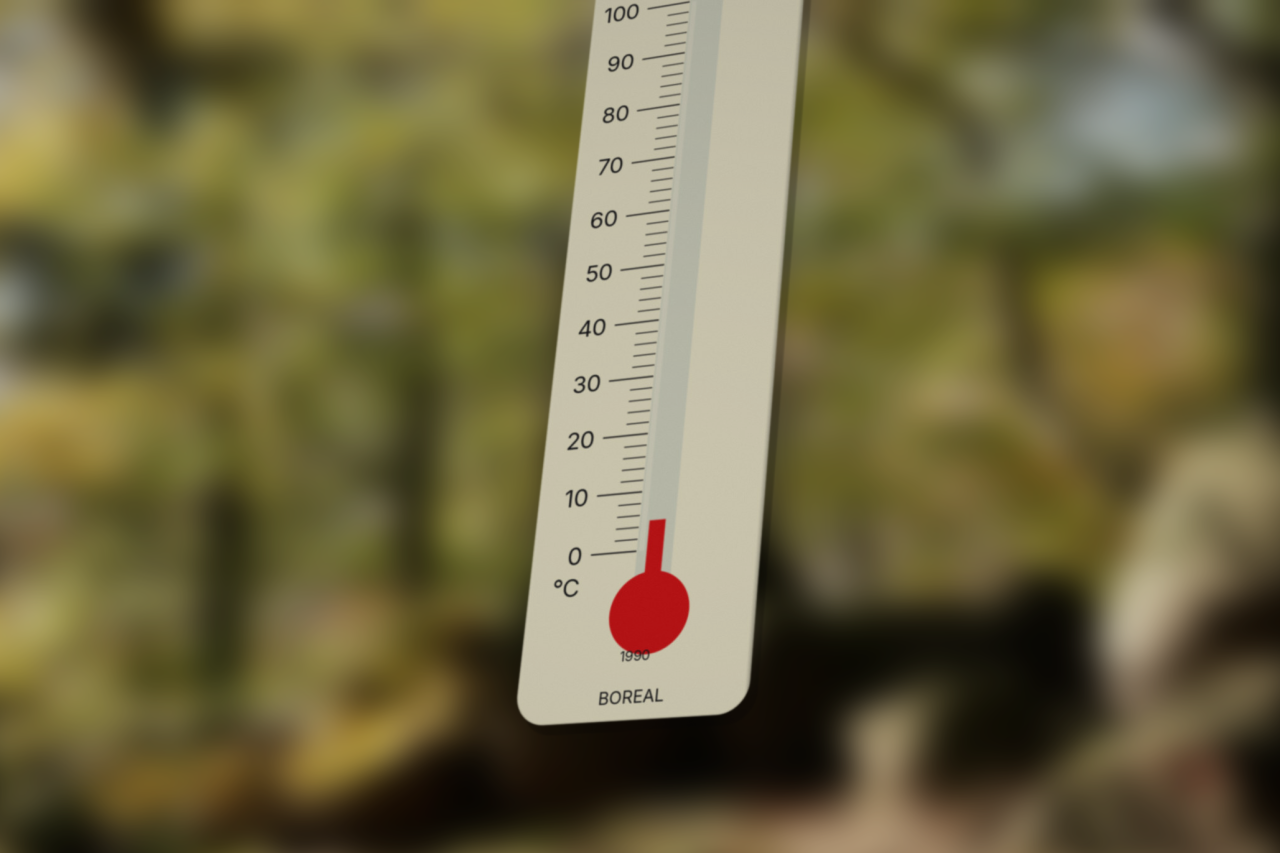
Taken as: 5 °C
